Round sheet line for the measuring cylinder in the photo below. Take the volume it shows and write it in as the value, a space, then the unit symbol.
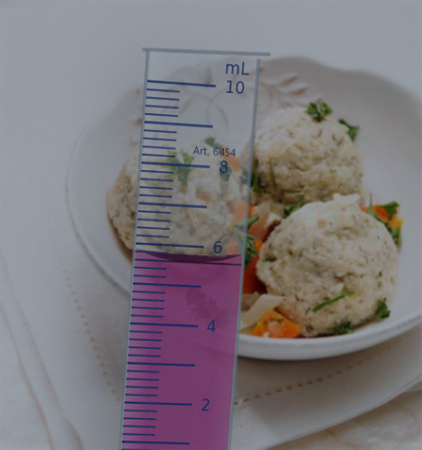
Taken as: 5.6 mL
